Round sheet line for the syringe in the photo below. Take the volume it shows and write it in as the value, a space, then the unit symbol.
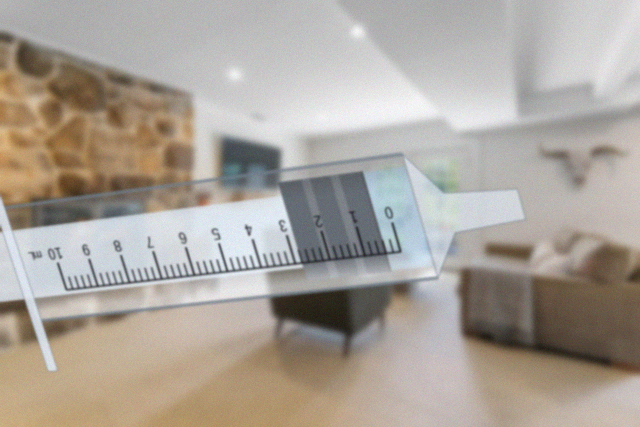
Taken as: 0.4 mL
